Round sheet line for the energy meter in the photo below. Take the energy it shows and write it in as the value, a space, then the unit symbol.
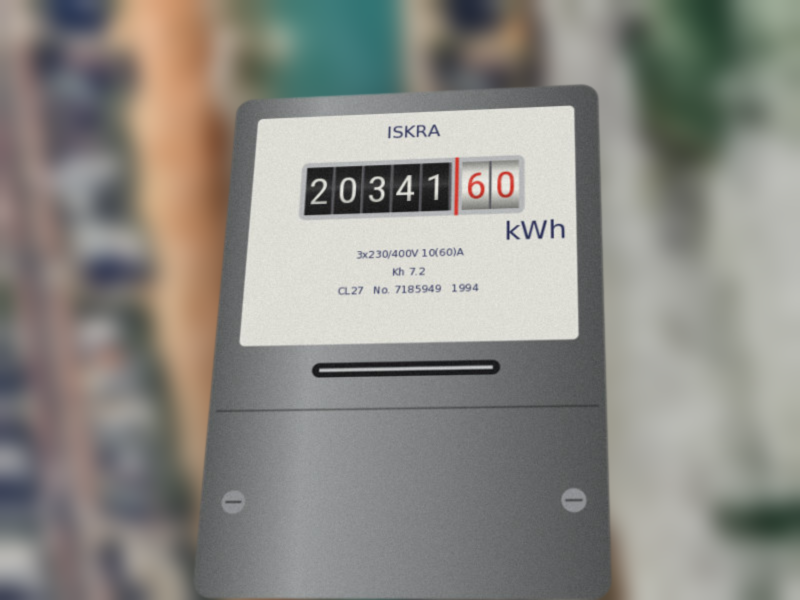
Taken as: 20341.60 kWh
